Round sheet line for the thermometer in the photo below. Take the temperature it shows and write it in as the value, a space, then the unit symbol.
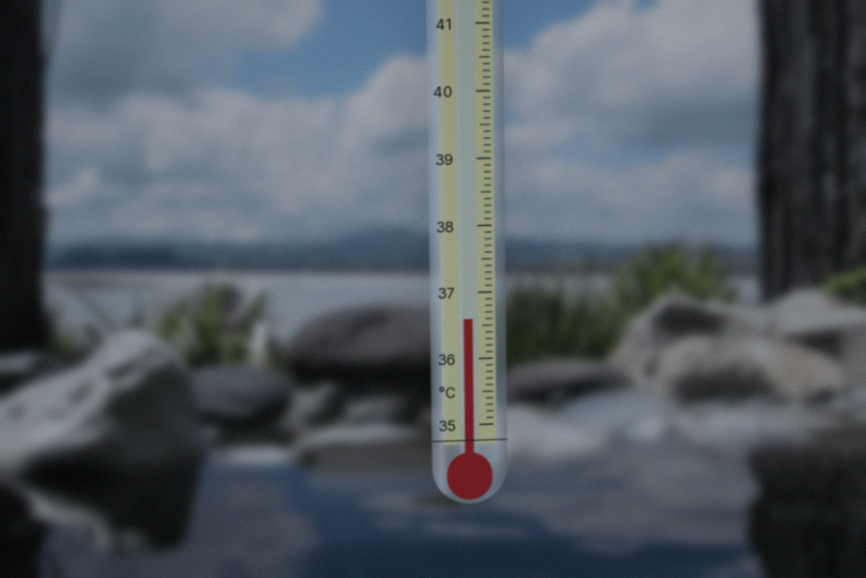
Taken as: 36.6 °C
